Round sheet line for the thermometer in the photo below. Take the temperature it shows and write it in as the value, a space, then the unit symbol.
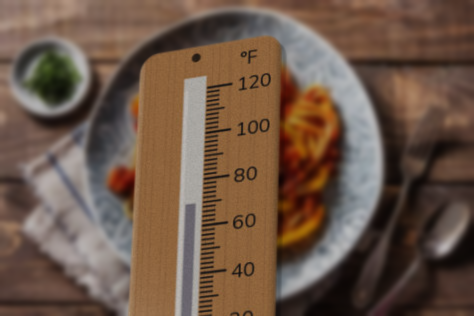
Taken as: 70 °F
